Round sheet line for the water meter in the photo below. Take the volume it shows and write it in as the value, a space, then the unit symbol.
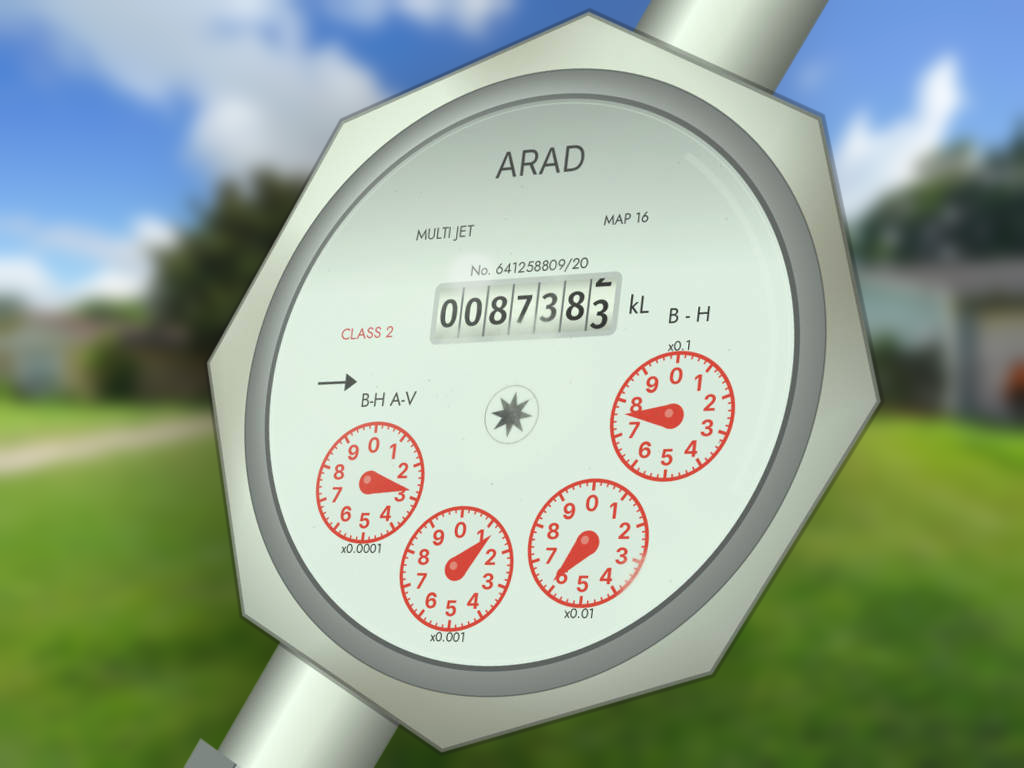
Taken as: 87382.7612 kL
